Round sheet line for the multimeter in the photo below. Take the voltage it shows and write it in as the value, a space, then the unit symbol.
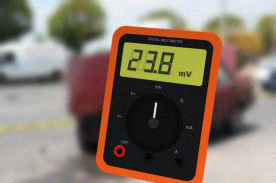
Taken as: 23.8 mV
